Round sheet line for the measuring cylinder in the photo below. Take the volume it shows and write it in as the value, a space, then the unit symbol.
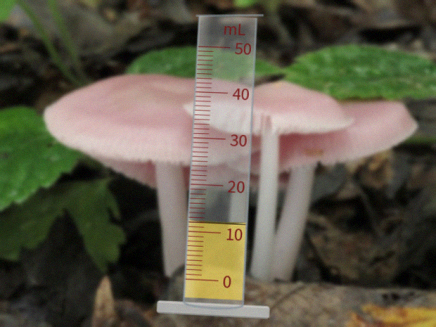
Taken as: 12 mL
